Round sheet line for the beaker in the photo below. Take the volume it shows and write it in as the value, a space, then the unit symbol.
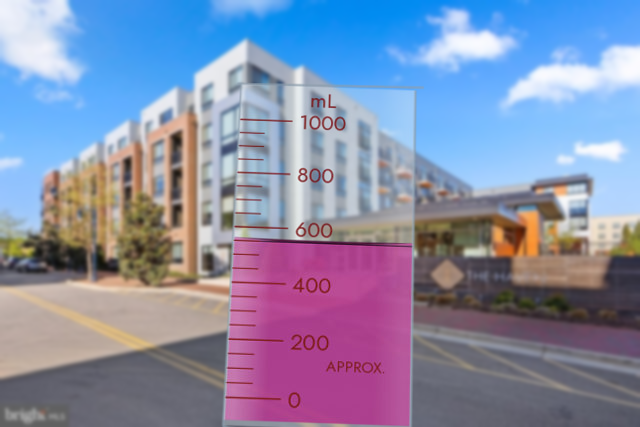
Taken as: 550 mL
